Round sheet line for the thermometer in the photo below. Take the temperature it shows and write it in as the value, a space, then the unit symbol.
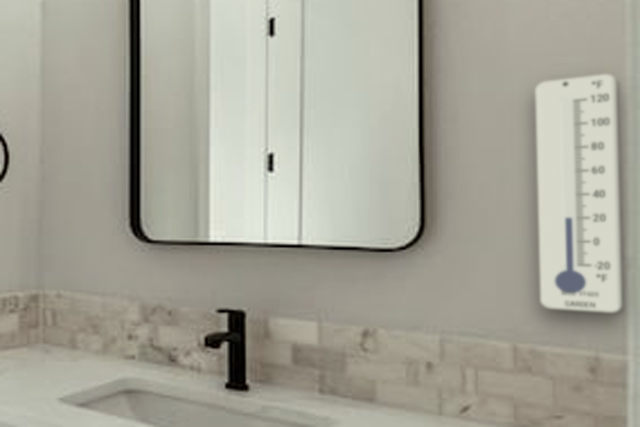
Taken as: 20 °F
